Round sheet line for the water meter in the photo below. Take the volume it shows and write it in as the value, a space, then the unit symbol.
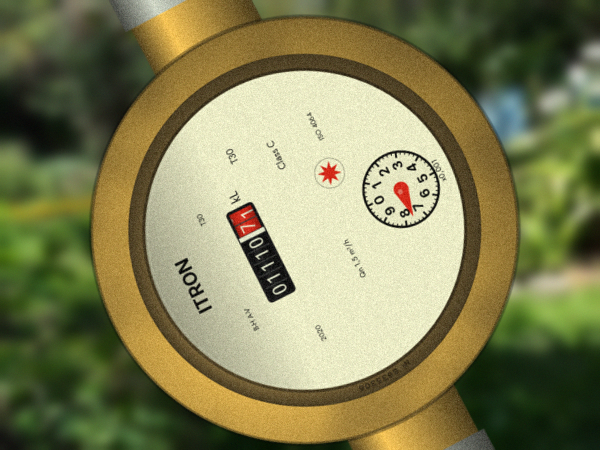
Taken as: 1110.707 kL
